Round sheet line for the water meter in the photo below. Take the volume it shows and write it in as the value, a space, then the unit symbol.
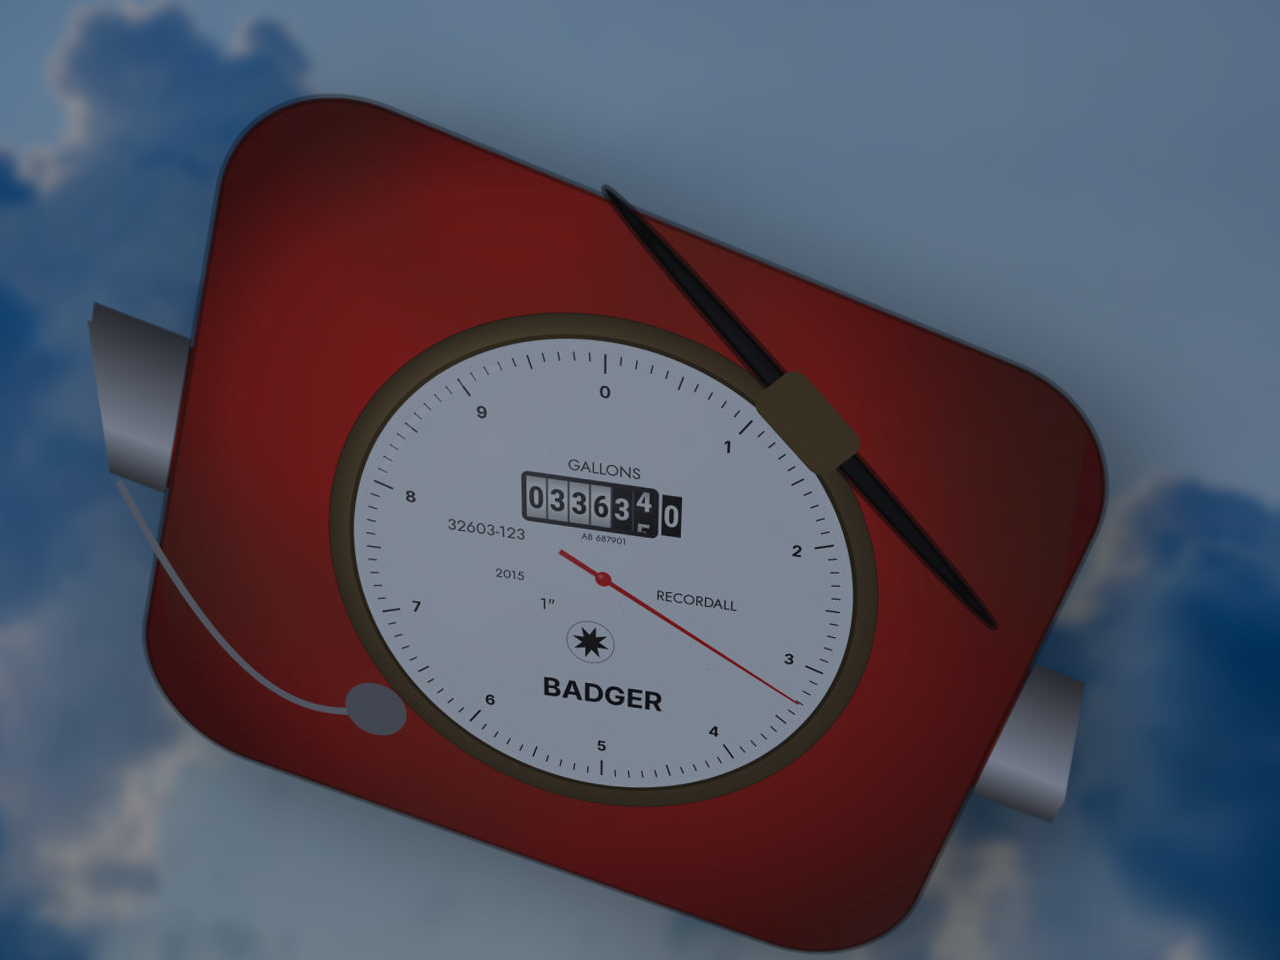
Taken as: 336343.3 gal
